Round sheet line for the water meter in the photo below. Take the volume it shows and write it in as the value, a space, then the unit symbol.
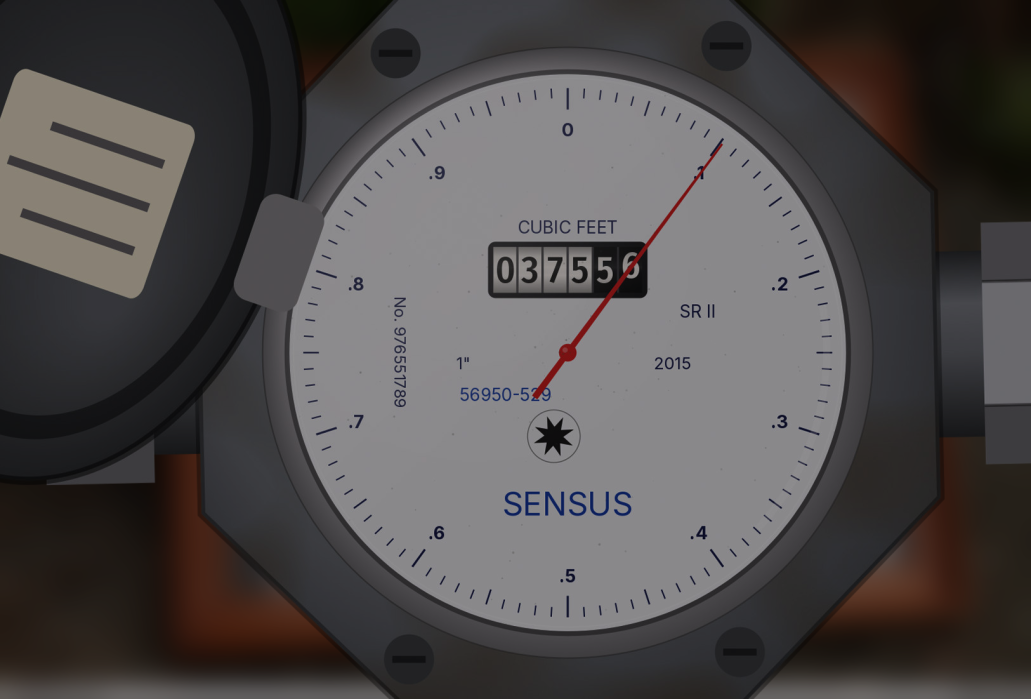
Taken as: 37556.10 ft³
